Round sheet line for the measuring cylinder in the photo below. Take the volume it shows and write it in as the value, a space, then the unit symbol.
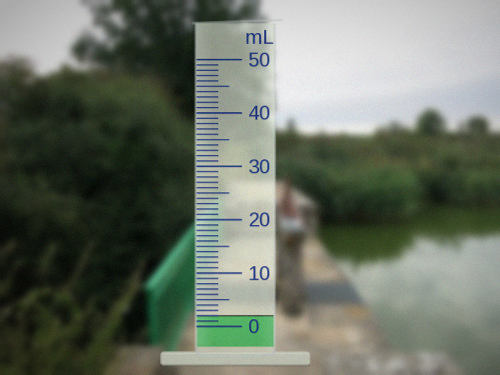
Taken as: 2 mL
